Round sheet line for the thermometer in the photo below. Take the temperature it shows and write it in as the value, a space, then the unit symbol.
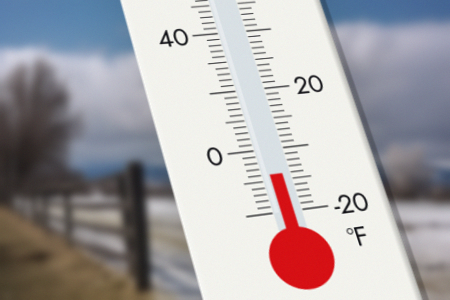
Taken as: -8 °F
